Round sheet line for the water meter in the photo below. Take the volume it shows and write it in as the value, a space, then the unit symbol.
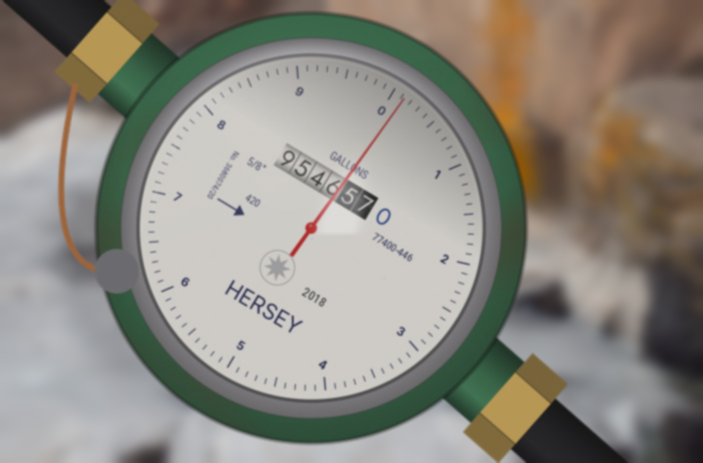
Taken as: 9546570.1 gal
